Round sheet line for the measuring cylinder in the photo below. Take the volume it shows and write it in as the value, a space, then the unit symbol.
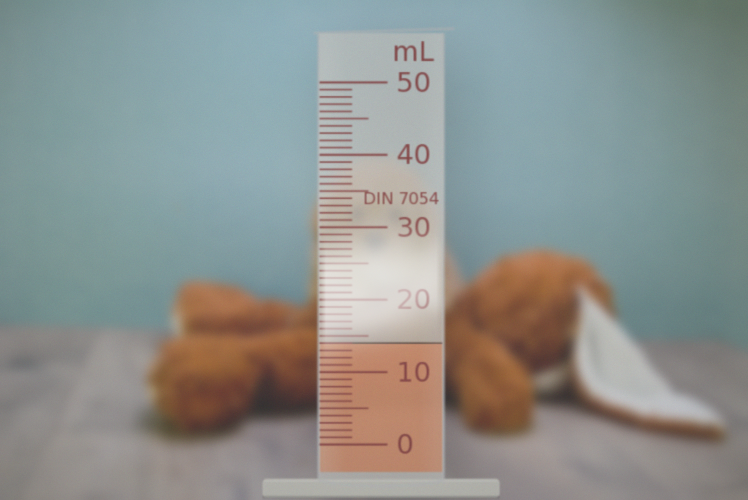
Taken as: 14 mL
